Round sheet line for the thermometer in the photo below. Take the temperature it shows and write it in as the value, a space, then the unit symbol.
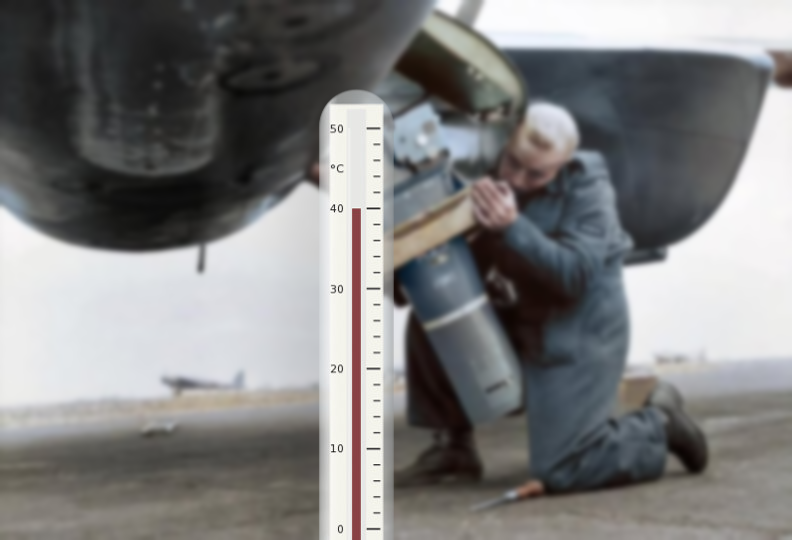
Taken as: 40 °C
